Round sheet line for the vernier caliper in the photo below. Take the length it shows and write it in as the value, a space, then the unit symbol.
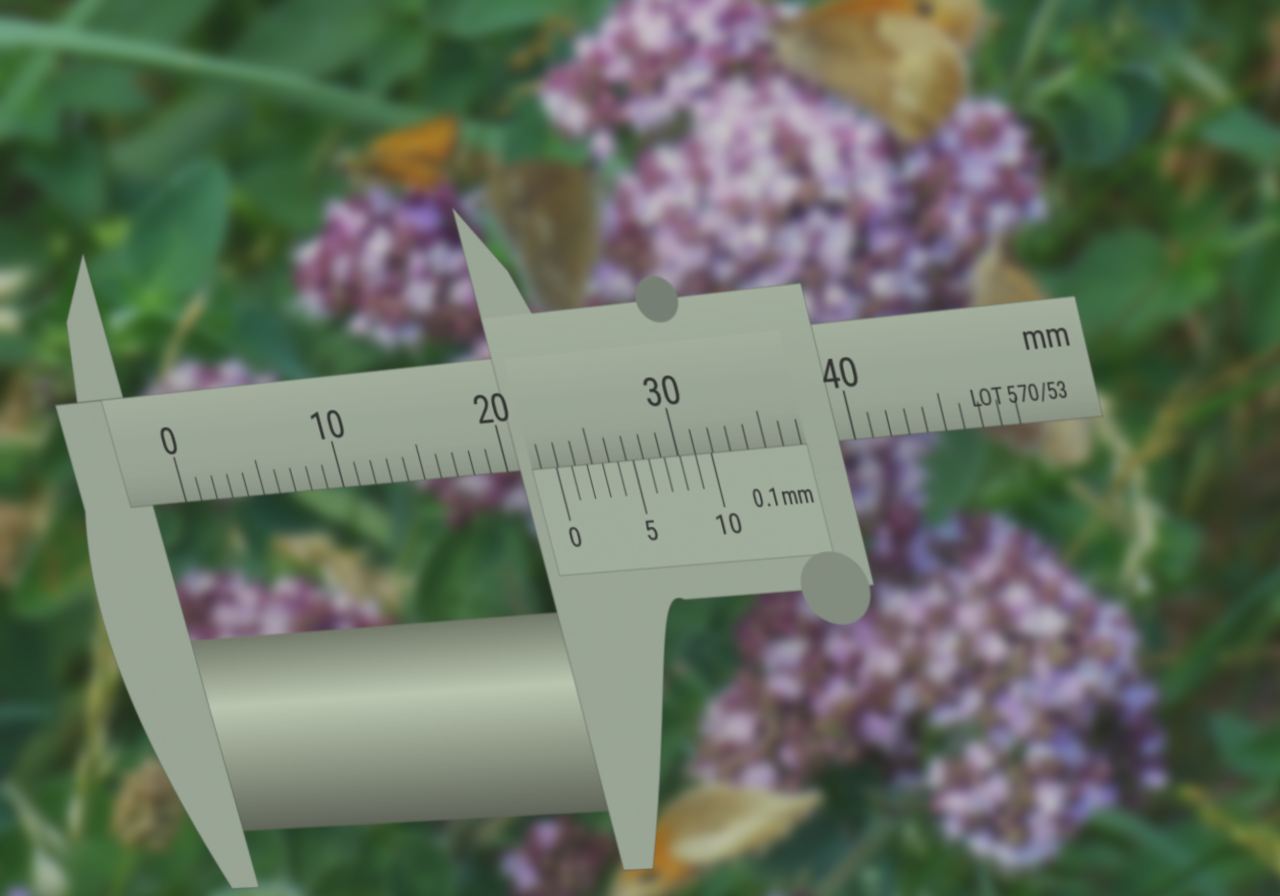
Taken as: 22.9 mm
